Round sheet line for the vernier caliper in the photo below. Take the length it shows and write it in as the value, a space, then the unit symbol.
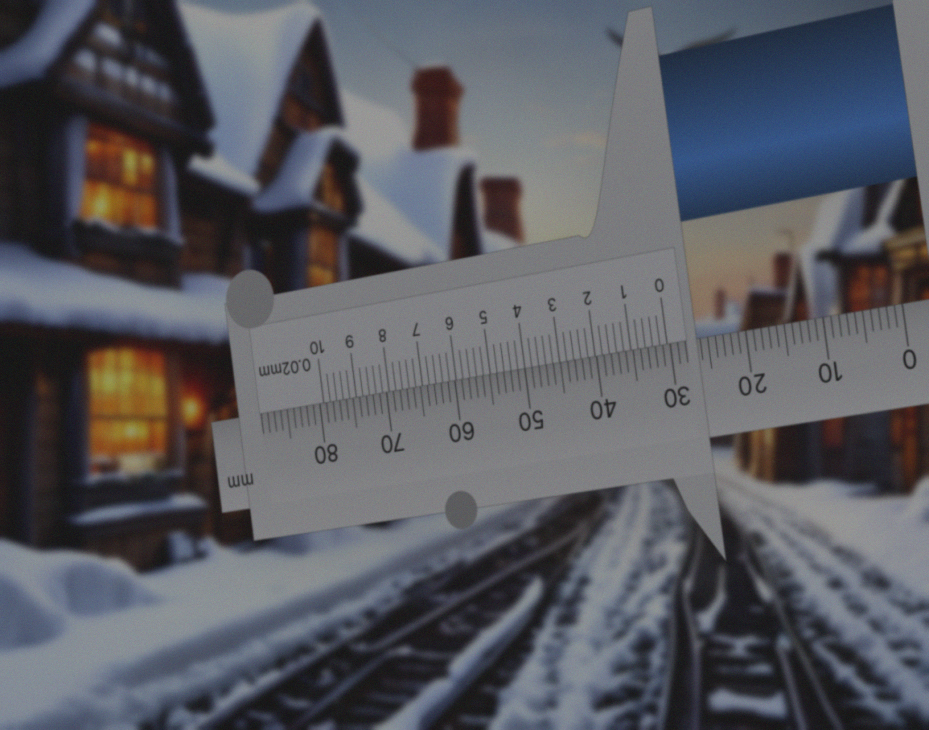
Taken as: 30.4 mm
